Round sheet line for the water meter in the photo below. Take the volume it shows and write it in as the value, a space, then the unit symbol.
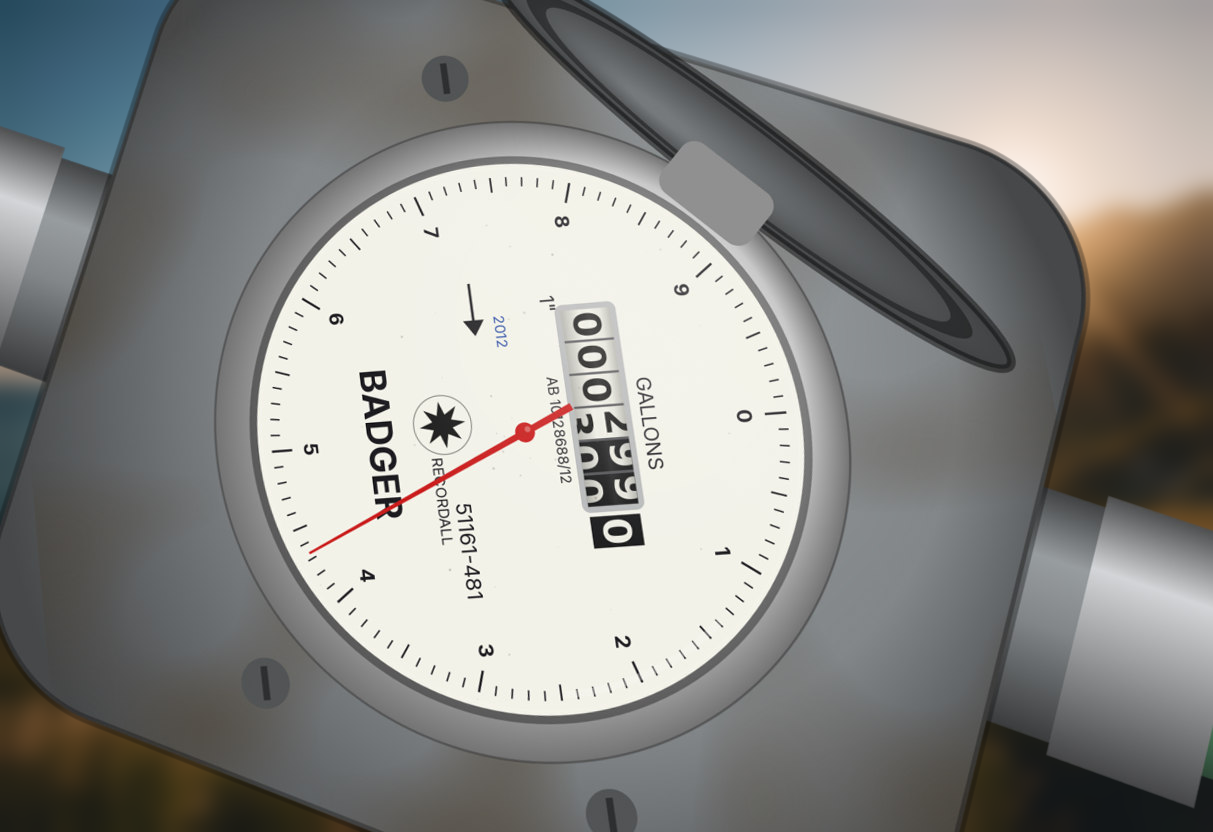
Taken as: 2994.3 gal
